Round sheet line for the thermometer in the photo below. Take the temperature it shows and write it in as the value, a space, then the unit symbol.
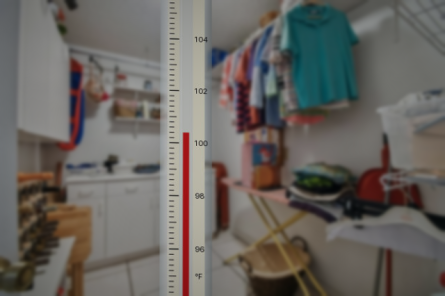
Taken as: 100.4 °F
